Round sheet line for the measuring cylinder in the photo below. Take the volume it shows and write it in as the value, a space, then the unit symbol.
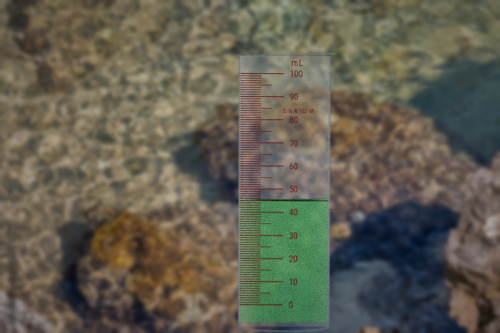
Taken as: 45 mL
